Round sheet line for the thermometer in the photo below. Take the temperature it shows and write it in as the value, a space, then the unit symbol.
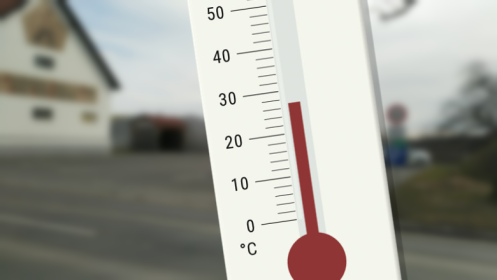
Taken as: 27 °C
